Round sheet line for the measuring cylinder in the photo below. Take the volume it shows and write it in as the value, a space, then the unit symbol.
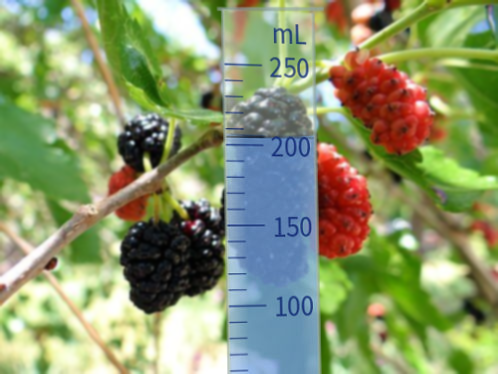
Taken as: 205 mL
